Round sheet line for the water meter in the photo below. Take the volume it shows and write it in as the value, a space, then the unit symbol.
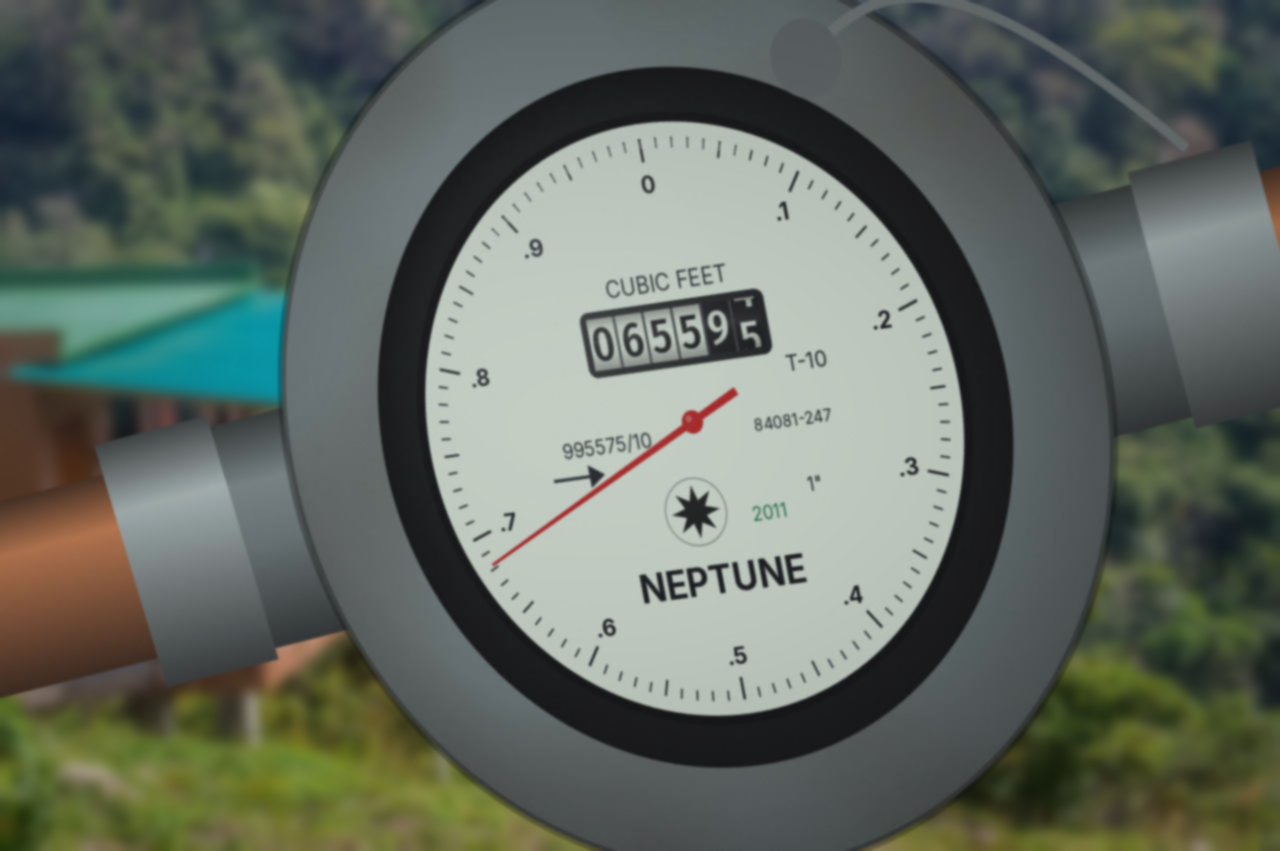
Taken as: 65594.68 ft³
